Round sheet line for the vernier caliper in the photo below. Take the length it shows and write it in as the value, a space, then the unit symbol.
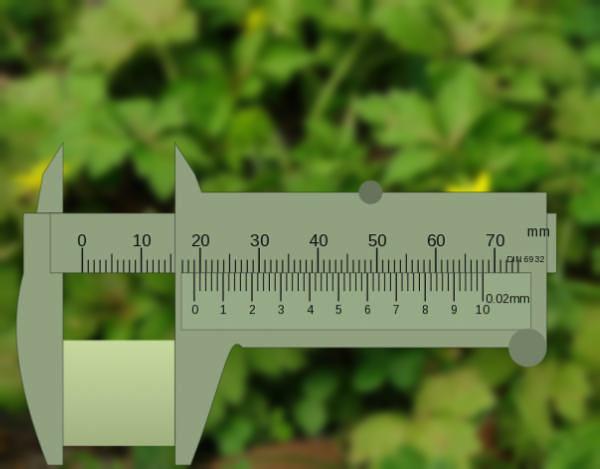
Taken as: 19.0 mm
